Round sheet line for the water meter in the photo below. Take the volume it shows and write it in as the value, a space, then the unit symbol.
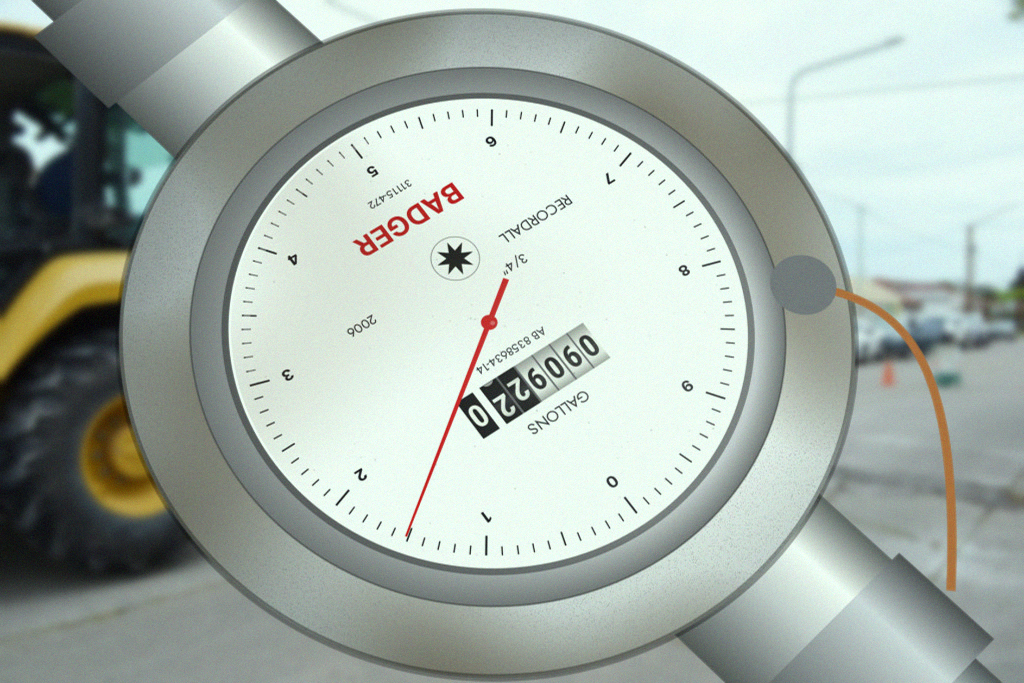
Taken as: 909221.5 gal
